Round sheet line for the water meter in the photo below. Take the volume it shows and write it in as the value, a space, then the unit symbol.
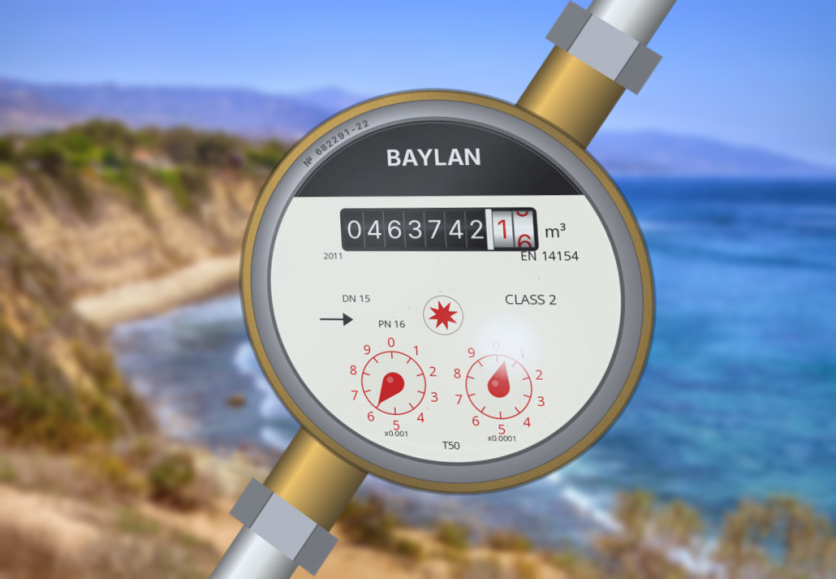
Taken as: 463742.1560 m³
